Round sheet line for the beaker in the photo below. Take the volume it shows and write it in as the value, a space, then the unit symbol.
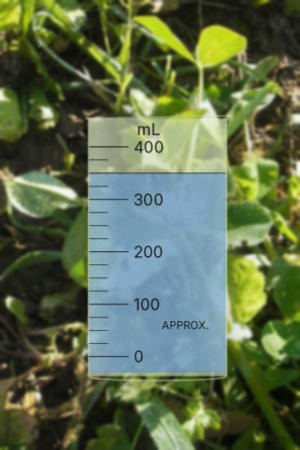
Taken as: 350 mL
